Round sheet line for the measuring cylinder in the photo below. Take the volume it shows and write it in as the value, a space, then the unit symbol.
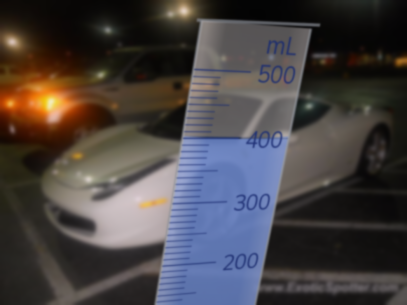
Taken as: 400 mL
